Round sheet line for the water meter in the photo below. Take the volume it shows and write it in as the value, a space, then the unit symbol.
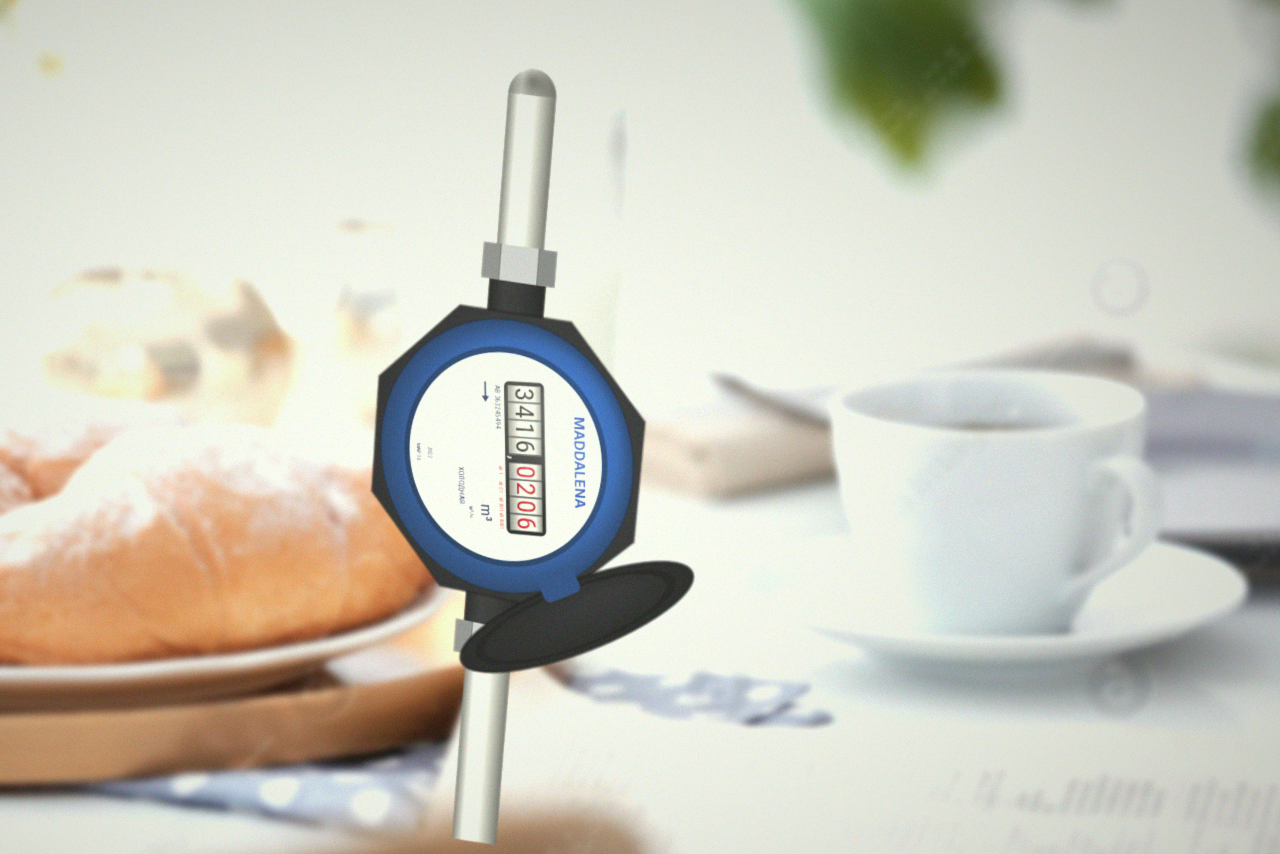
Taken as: 3416.0206 m³
